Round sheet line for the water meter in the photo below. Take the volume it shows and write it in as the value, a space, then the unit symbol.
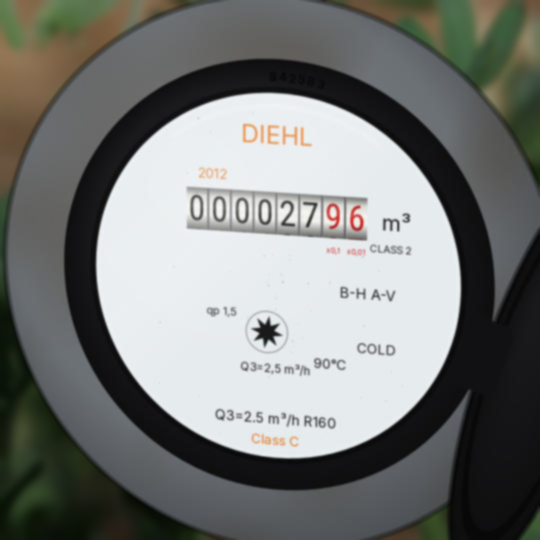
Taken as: 27.96 m³
